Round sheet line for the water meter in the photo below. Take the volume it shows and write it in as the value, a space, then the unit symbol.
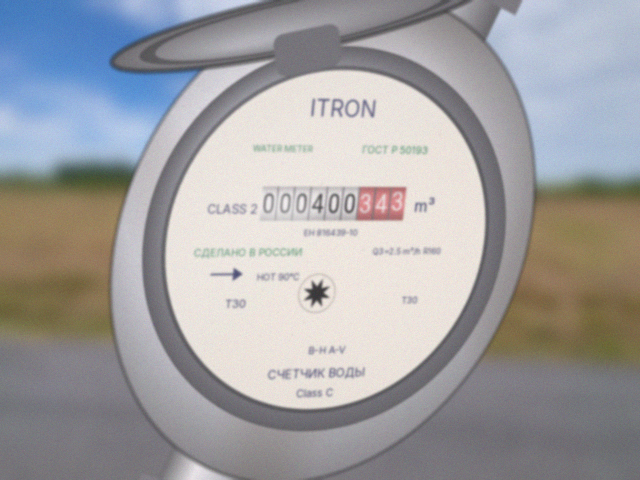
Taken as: 400.343 m³
